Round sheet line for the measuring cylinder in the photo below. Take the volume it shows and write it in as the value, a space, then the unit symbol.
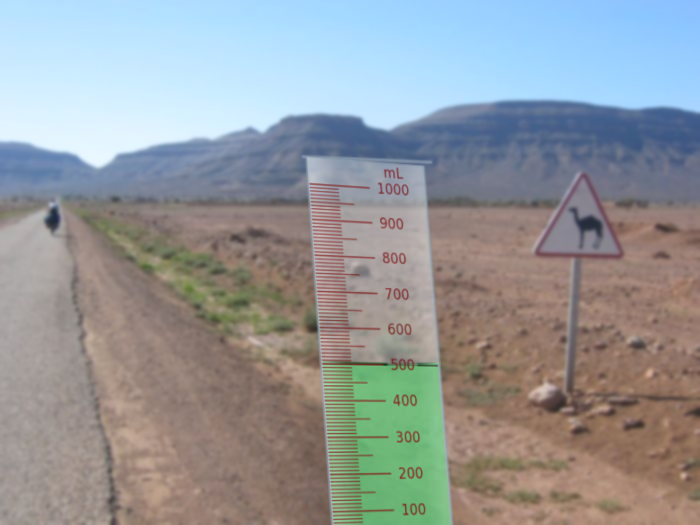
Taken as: 500 mL
